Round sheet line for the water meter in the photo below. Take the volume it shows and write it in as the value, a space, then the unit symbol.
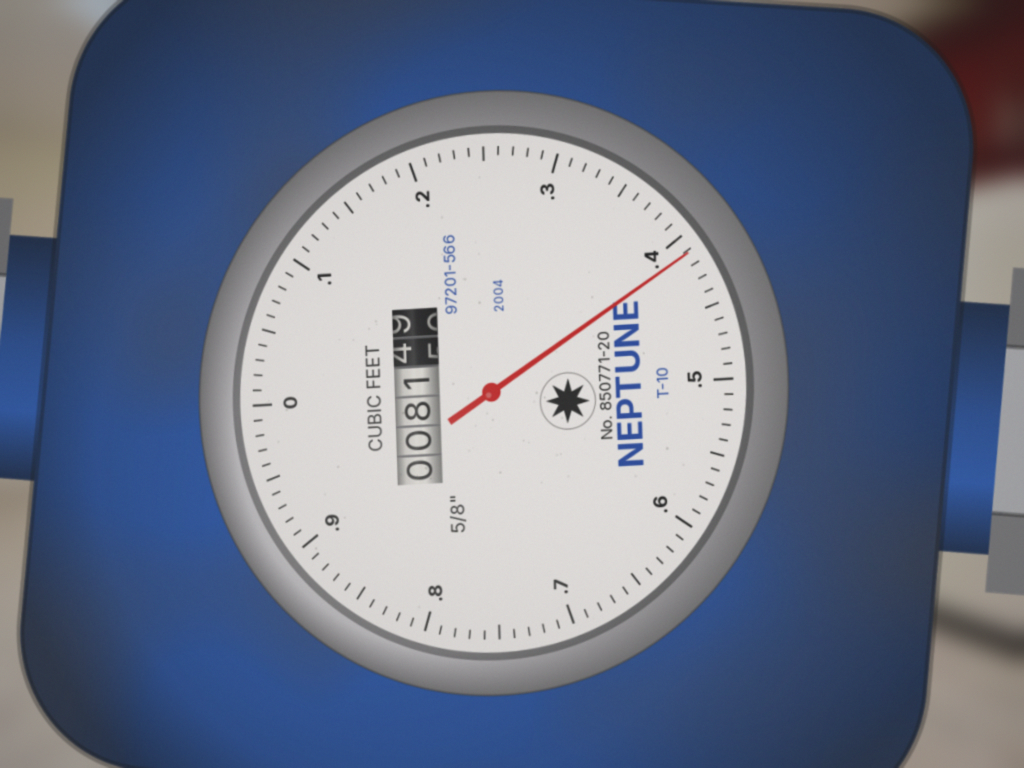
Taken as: 8149.41 ft³
